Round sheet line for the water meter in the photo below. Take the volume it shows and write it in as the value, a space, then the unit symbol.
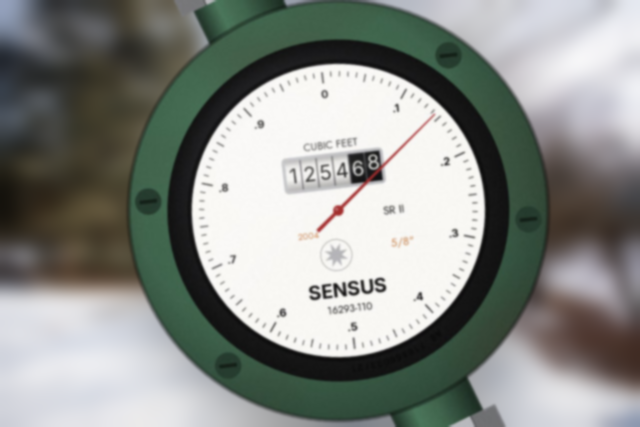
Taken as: 125468.14 ft³
